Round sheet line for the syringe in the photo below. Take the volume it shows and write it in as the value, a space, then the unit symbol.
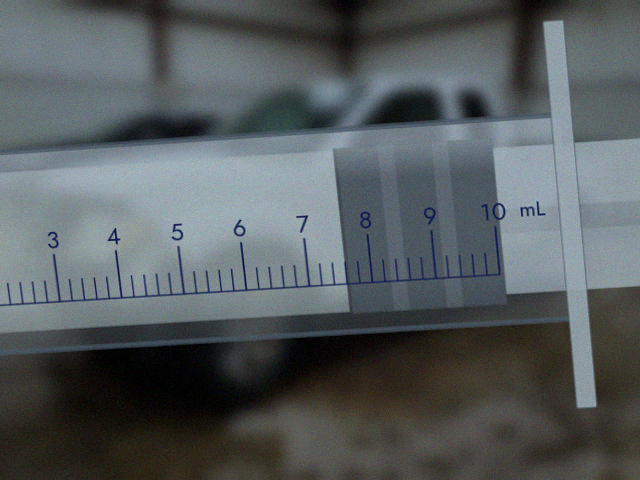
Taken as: 7.6 mL
